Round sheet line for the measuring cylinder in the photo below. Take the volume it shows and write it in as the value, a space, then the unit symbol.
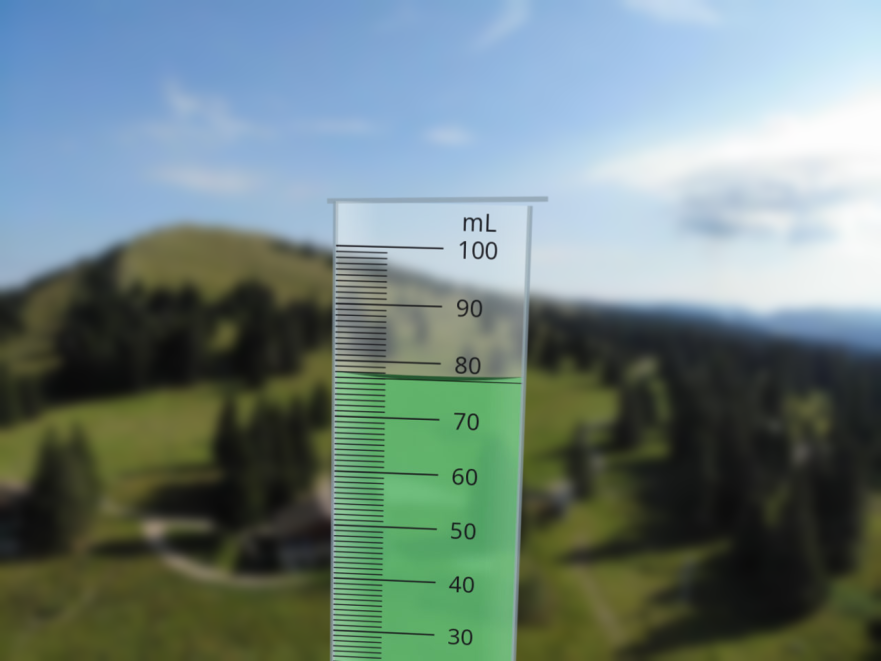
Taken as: 77 mL
